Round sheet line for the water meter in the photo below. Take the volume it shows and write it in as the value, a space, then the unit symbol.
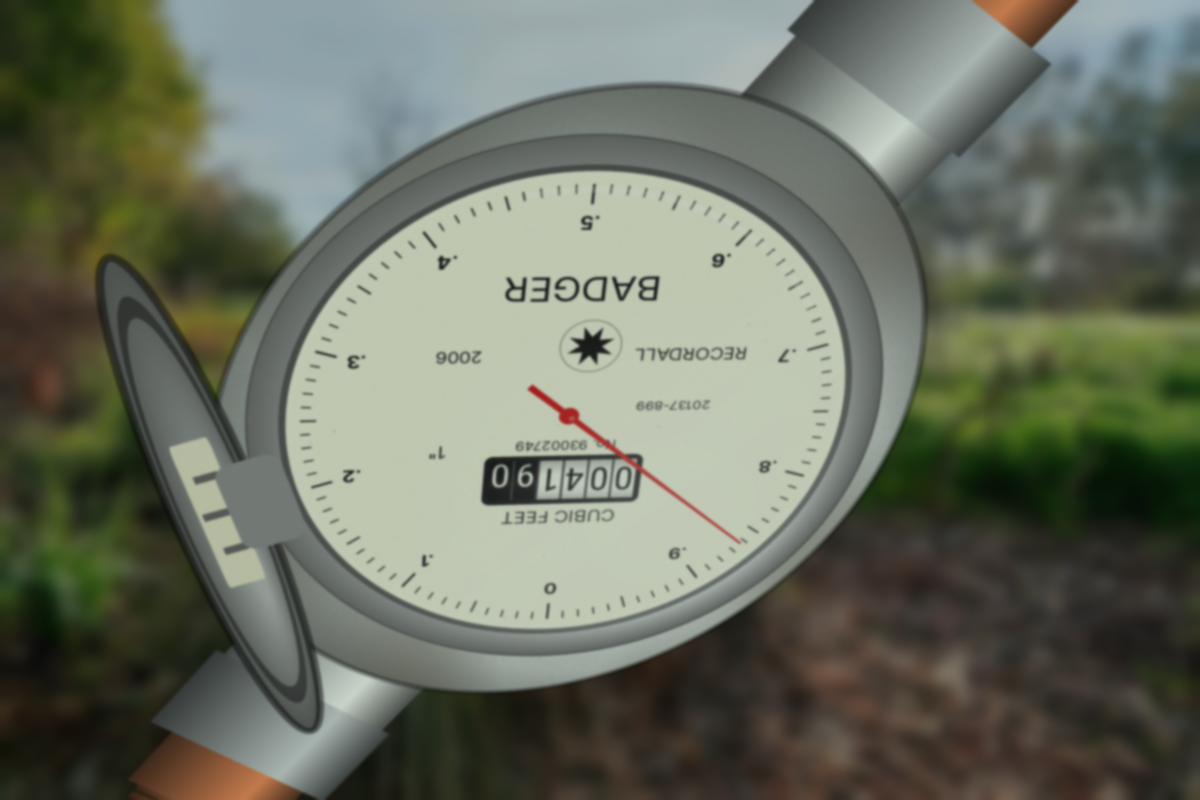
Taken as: 4189.86 ft³
